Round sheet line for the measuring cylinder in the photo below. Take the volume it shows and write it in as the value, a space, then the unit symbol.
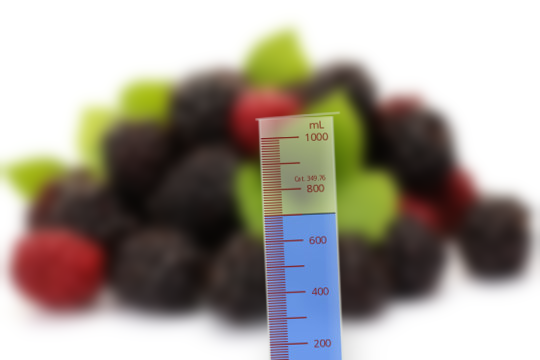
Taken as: 700 mL
